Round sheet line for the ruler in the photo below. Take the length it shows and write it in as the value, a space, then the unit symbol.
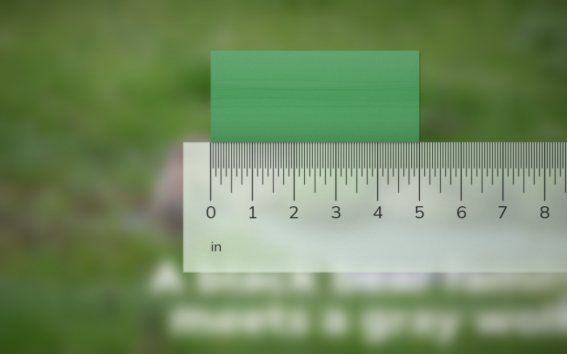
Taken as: 5 in
